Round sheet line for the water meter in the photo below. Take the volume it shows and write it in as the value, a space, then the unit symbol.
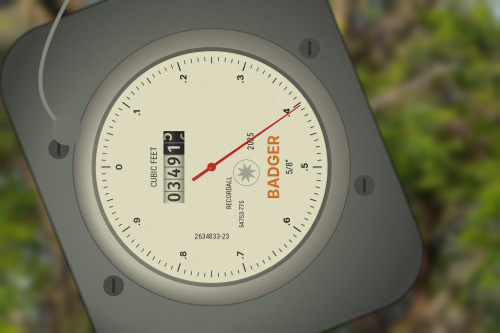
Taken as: 34915.40 ft³
